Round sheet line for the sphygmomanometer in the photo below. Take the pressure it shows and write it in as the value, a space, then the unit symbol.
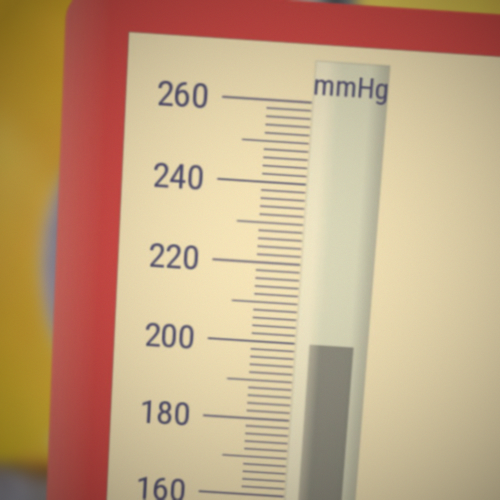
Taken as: 200 mmHg
